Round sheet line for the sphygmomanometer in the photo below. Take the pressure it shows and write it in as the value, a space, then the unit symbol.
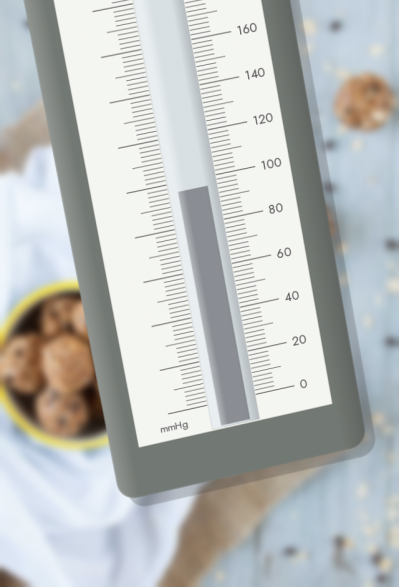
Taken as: 96 mmHg
